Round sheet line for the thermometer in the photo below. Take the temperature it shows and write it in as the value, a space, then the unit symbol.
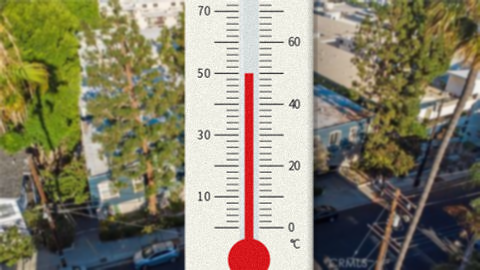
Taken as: 50 °C
